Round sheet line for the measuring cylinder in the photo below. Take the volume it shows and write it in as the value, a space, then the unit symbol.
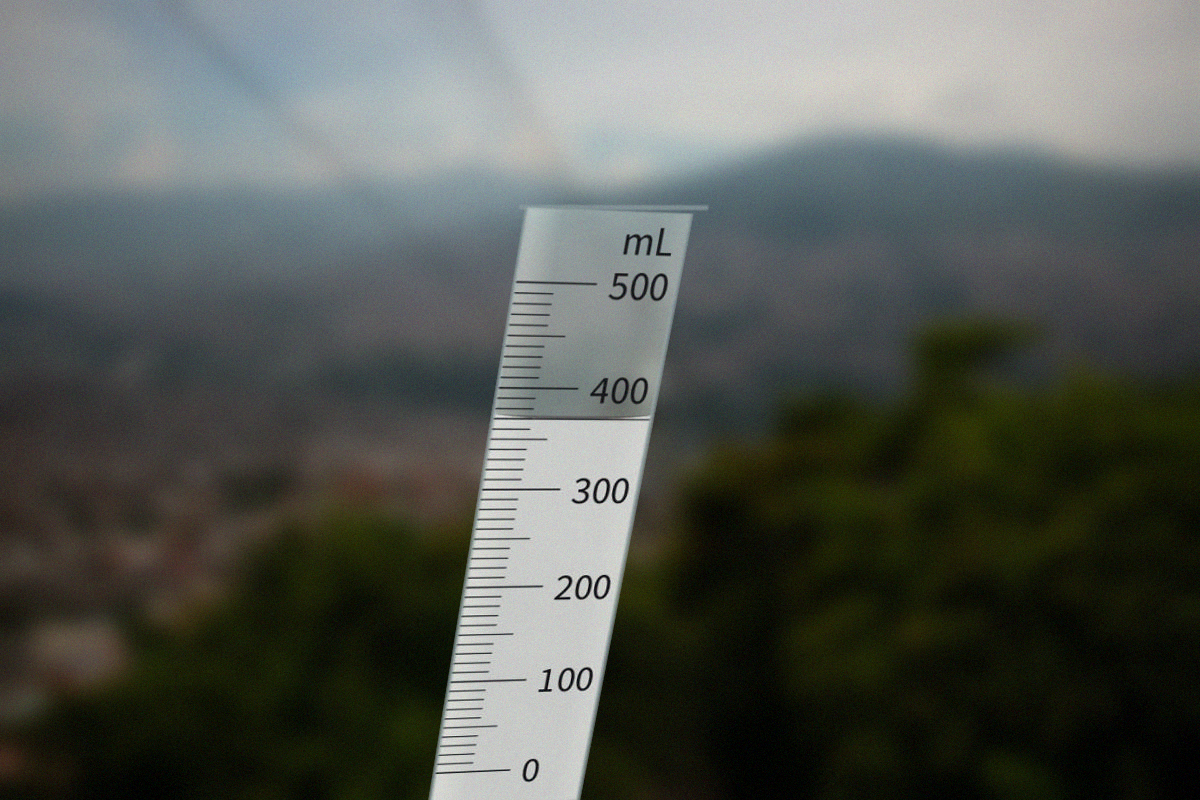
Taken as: 370 mL
